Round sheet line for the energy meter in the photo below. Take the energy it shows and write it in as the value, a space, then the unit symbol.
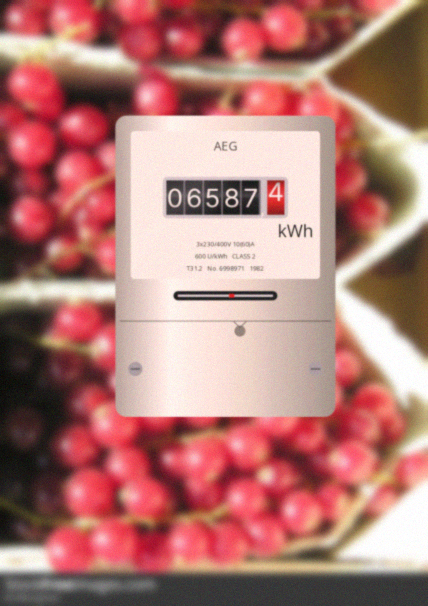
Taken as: 6587.4 kWh
